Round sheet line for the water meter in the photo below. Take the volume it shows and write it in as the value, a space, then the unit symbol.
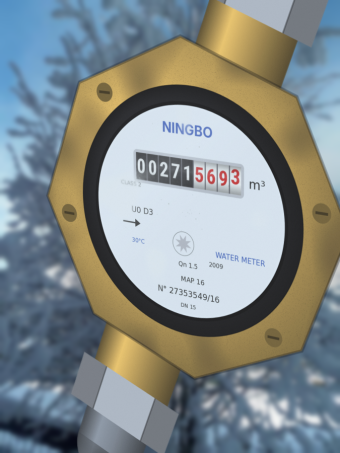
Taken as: 271.5693 m³
